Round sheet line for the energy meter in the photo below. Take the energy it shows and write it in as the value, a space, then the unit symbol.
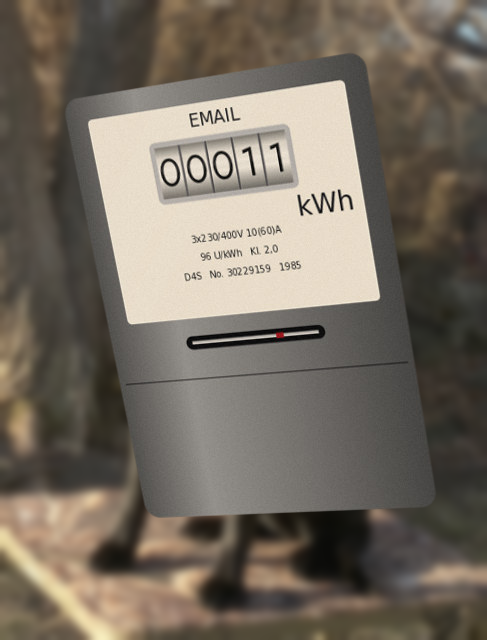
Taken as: 11 kWh
